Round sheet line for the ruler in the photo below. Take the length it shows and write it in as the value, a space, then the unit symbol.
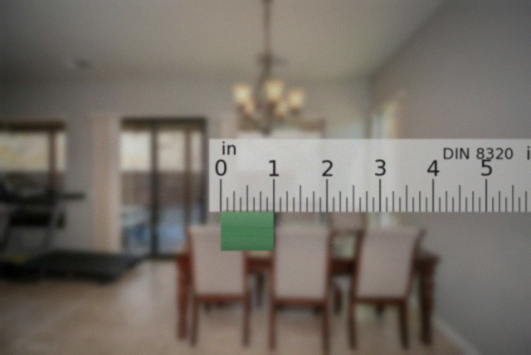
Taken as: 1 in
